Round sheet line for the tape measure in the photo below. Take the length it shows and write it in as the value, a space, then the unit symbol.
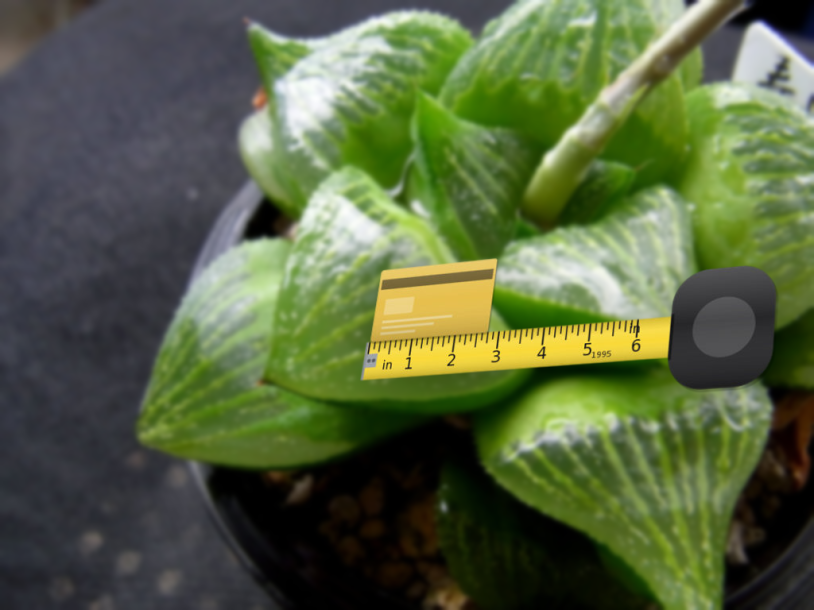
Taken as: 2.75 in
